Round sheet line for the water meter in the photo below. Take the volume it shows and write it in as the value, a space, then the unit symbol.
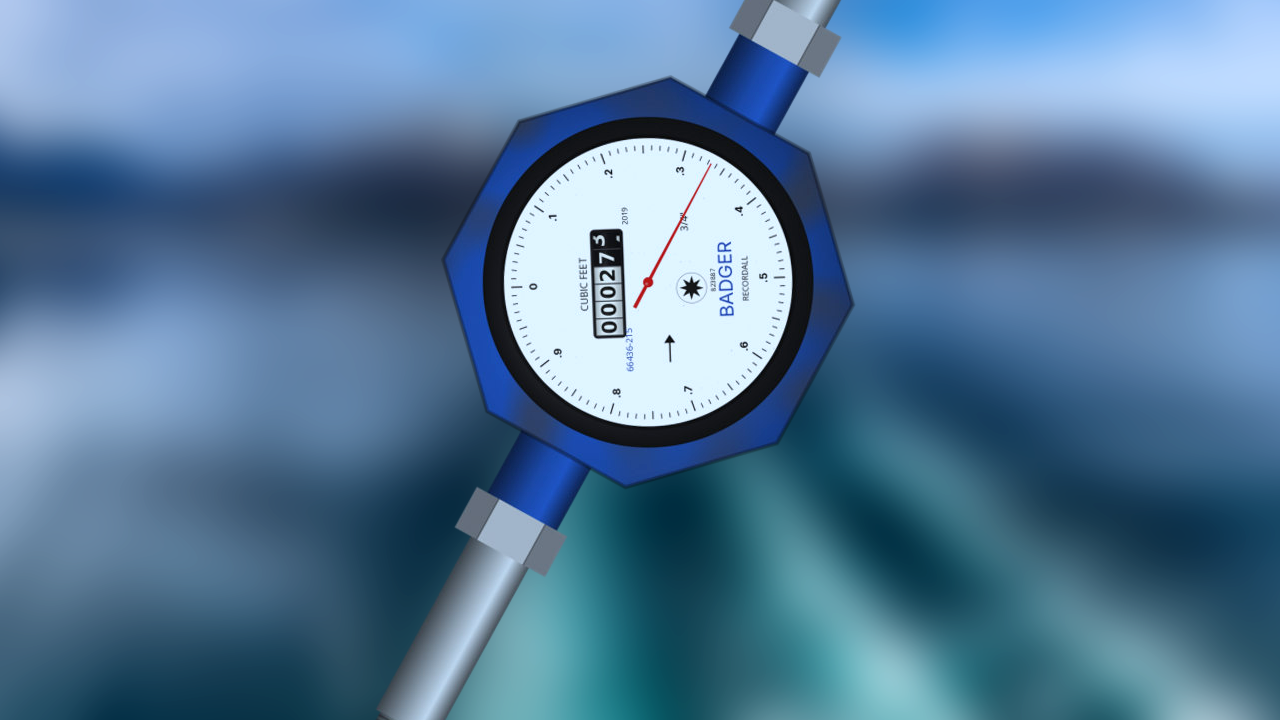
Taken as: 273.33 ft³
